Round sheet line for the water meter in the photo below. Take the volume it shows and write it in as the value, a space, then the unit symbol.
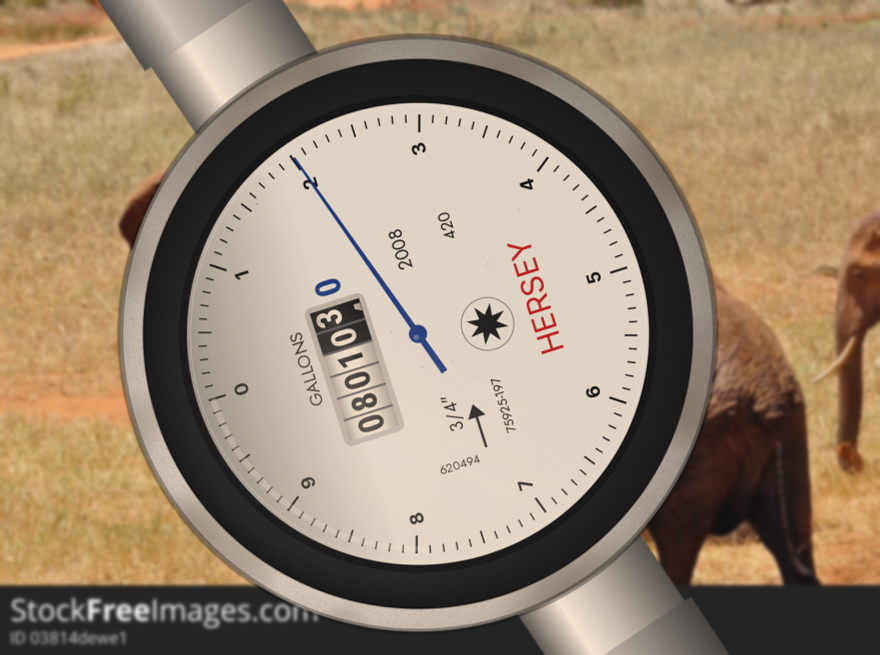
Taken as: 801032.0 gal
